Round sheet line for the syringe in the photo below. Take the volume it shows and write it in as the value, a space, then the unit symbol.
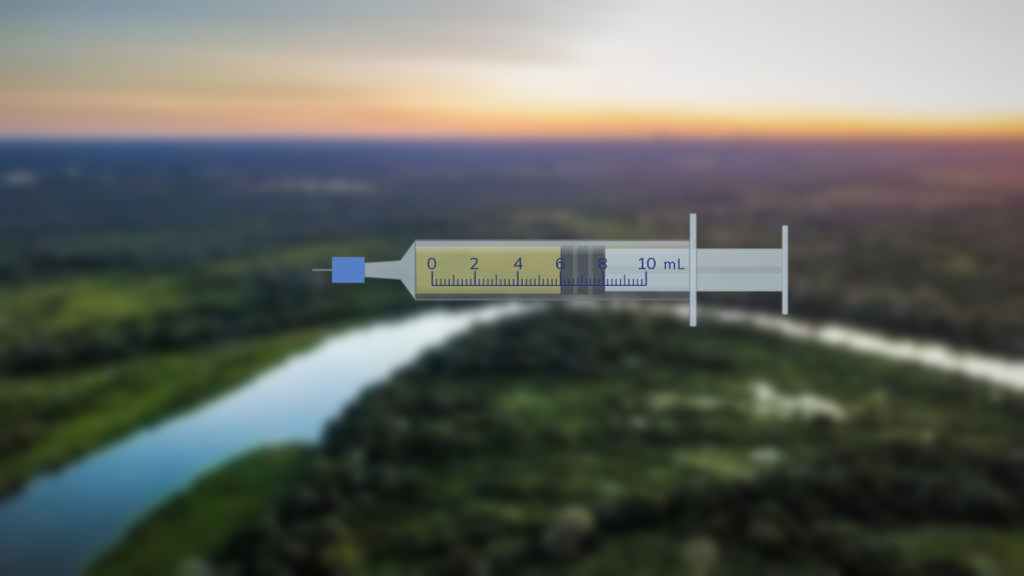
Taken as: 6 mL
